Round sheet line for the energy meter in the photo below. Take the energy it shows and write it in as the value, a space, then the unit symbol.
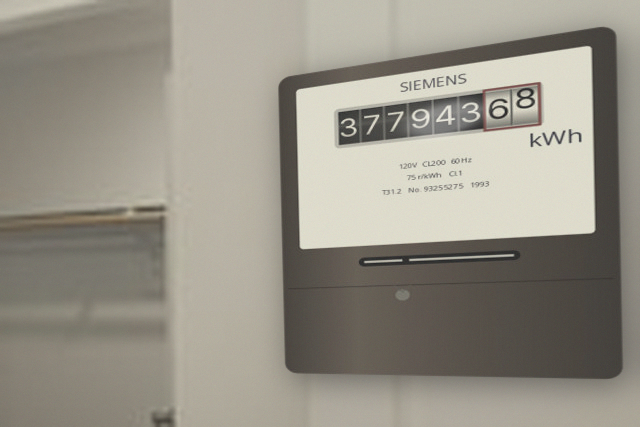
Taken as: 377943.68 kWh
